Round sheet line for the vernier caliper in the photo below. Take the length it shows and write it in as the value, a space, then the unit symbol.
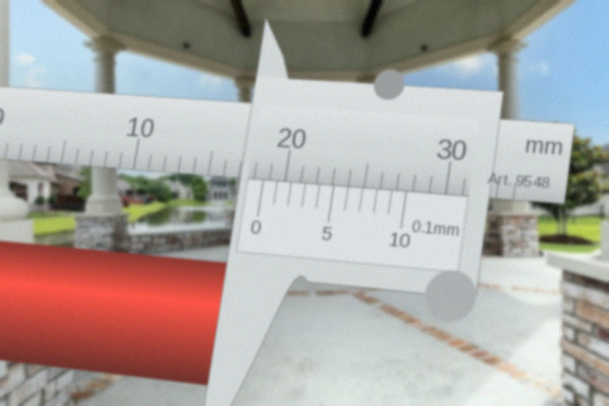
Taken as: 18.6 mm
